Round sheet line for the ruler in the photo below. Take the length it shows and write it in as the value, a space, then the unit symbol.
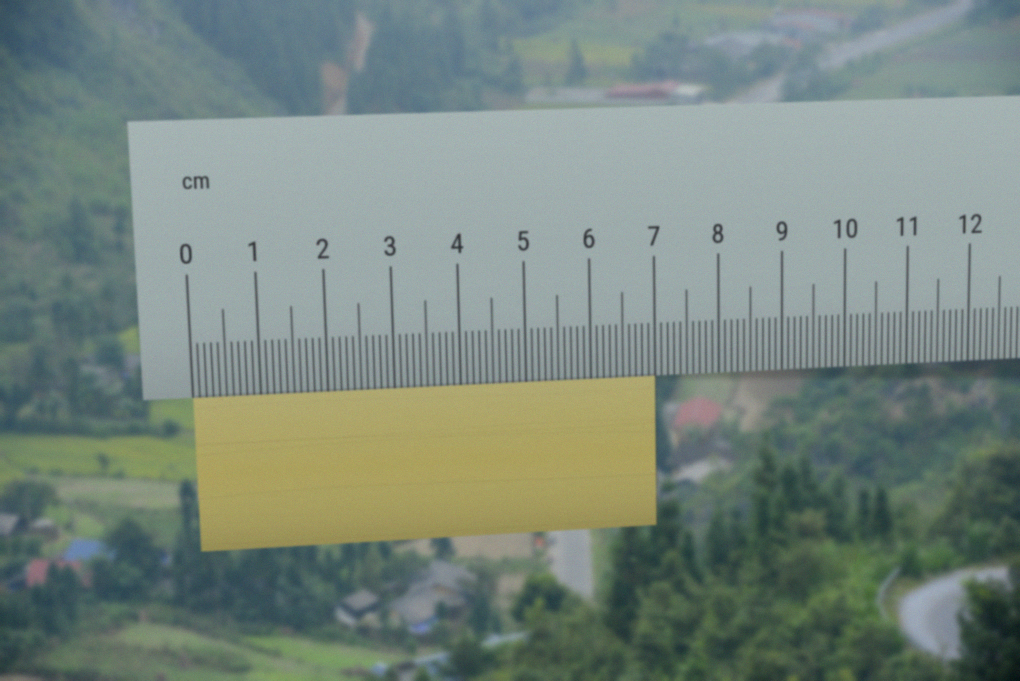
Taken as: 7 cm
